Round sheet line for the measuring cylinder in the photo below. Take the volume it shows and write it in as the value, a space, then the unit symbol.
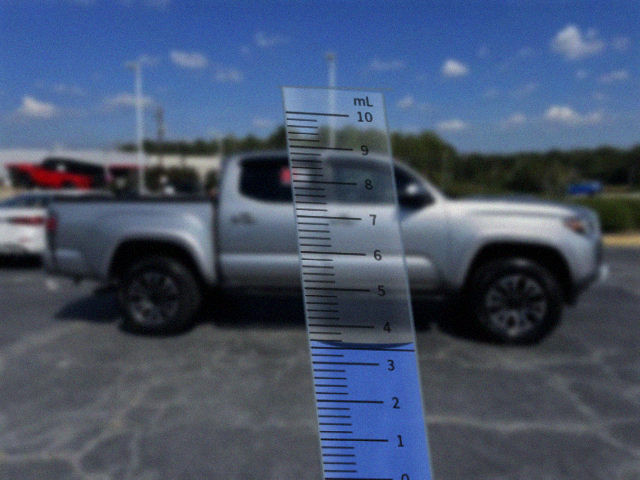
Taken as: 3.4 mL
